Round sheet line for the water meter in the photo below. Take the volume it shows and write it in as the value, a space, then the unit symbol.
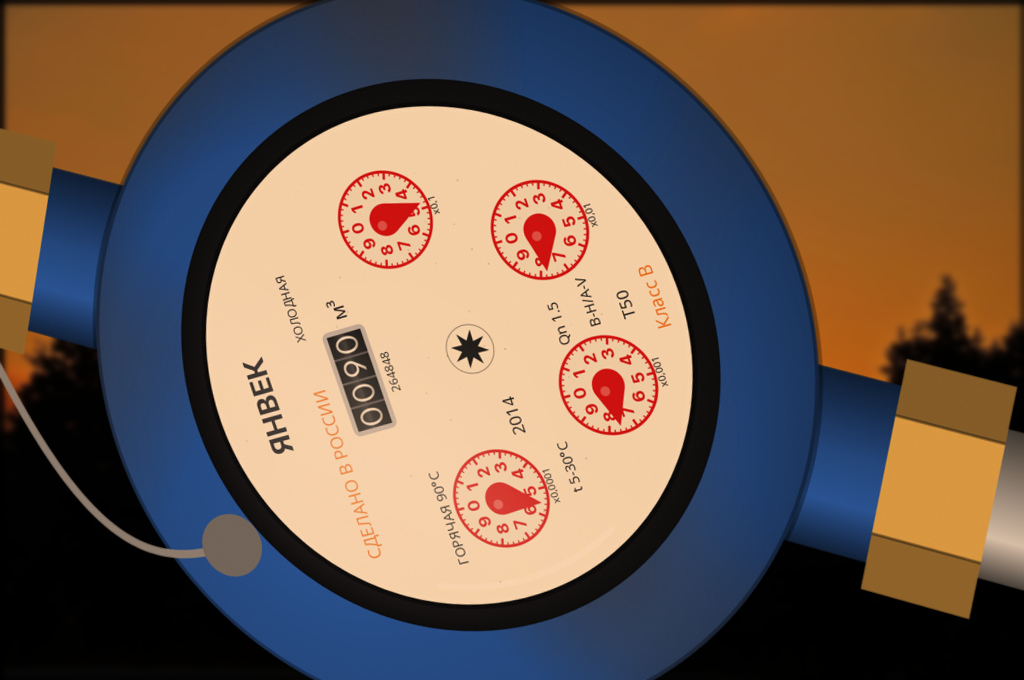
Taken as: 90.4775 m³
